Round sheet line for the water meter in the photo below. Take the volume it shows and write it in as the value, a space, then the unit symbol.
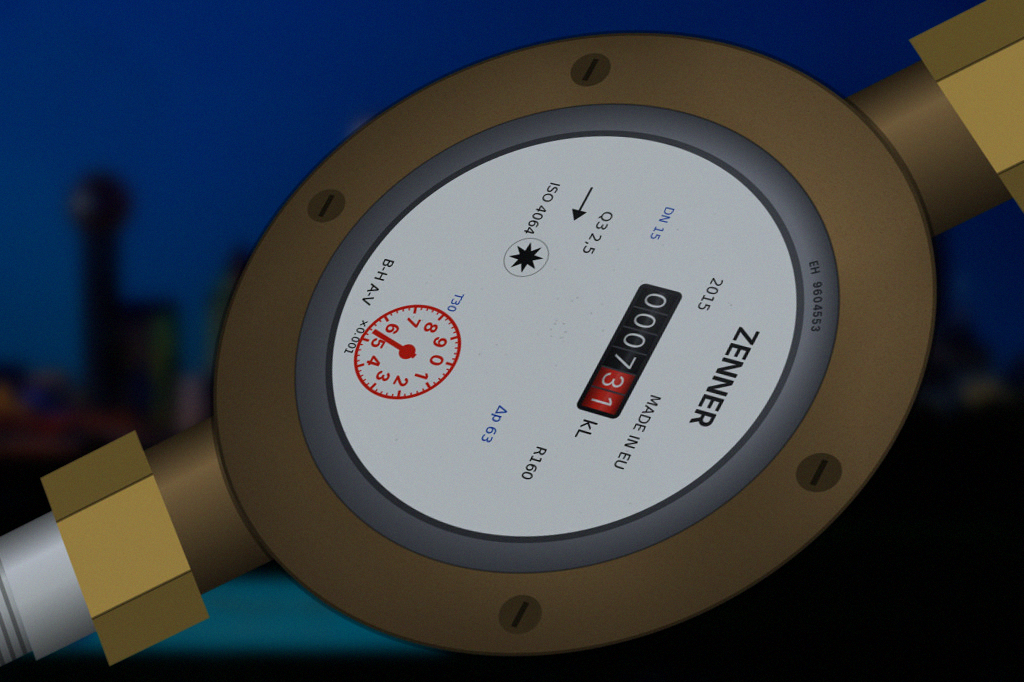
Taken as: 7.315 kL
